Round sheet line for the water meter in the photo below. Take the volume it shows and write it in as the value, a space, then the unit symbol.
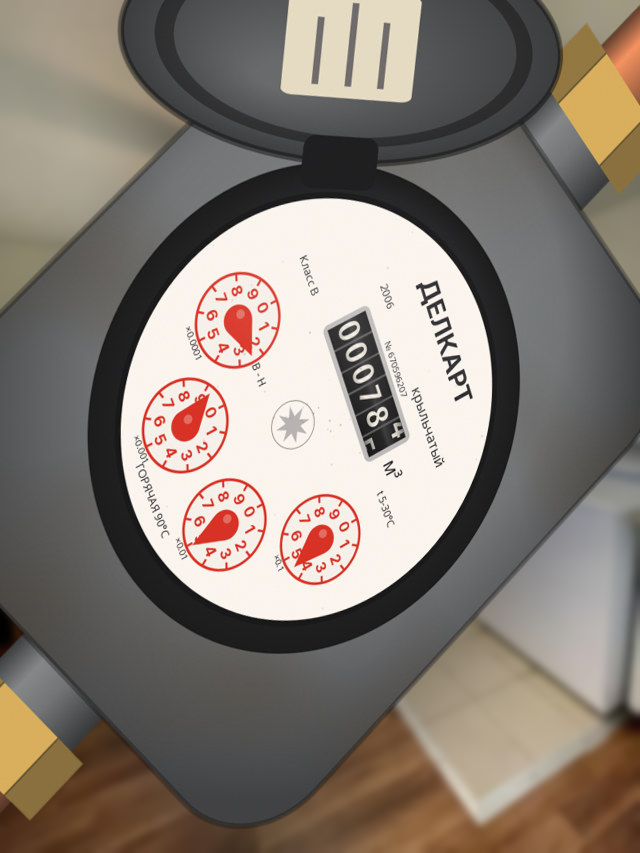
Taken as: 784.4492 m³
